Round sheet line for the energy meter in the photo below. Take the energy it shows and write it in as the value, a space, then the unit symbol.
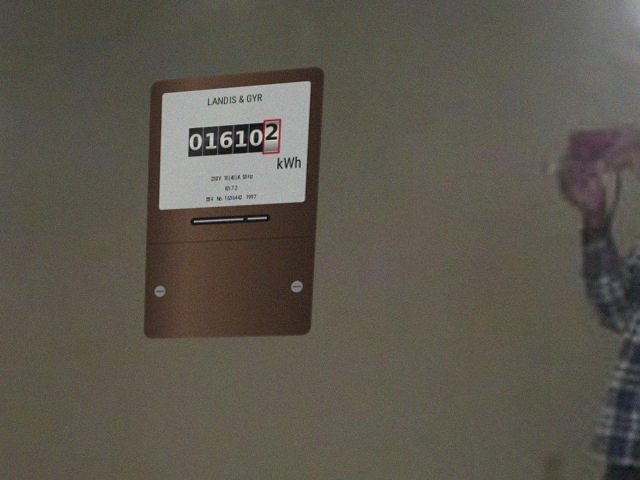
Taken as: 1610.2 kWh
